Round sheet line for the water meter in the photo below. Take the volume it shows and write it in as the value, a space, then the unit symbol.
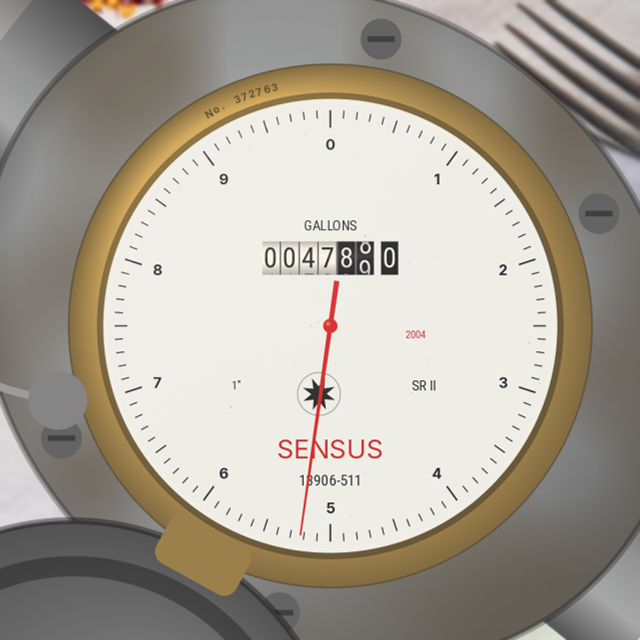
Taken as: 47885.2 gal
